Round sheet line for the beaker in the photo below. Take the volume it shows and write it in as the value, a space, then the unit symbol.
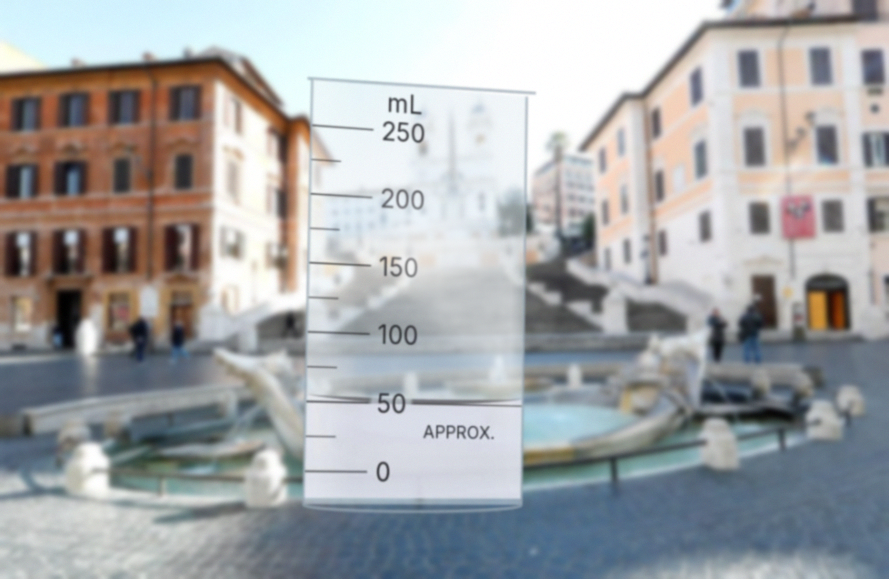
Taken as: 50 mL
